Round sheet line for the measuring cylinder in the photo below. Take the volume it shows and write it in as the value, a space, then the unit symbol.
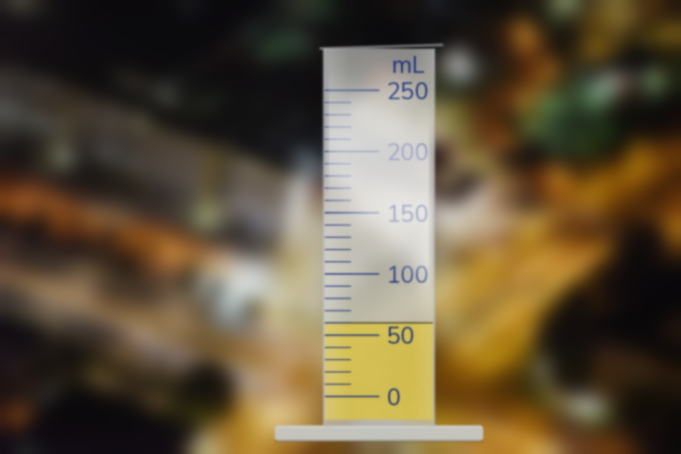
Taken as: 60 mL
